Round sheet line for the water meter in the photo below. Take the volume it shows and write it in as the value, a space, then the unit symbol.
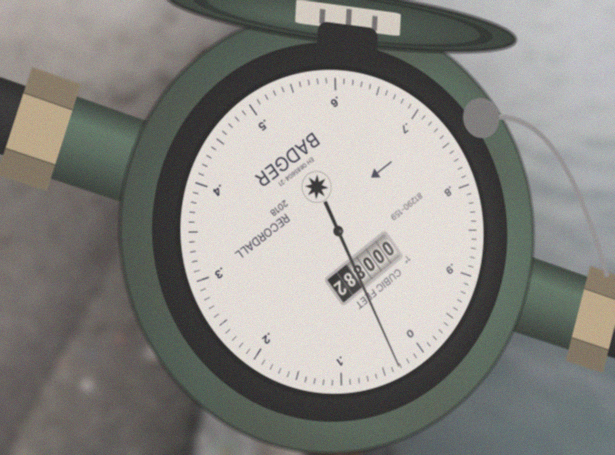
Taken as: 882.03 ft³
